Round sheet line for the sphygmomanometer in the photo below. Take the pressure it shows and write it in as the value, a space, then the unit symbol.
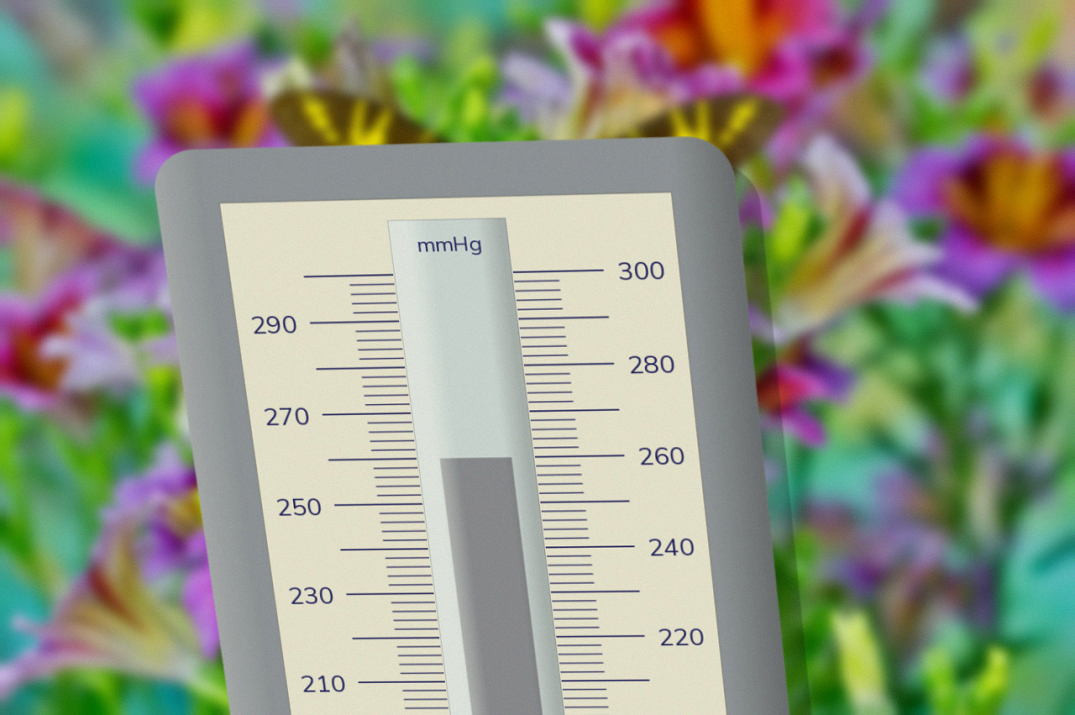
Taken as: 260 mmHg
